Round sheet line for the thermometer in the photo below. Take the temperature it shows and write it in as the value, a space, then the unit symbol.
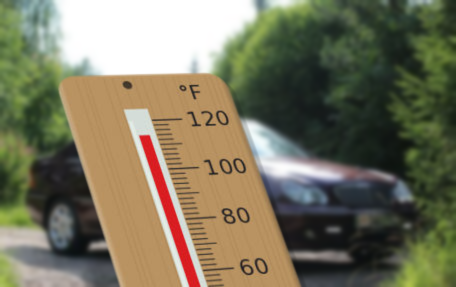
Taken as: 114 °F
